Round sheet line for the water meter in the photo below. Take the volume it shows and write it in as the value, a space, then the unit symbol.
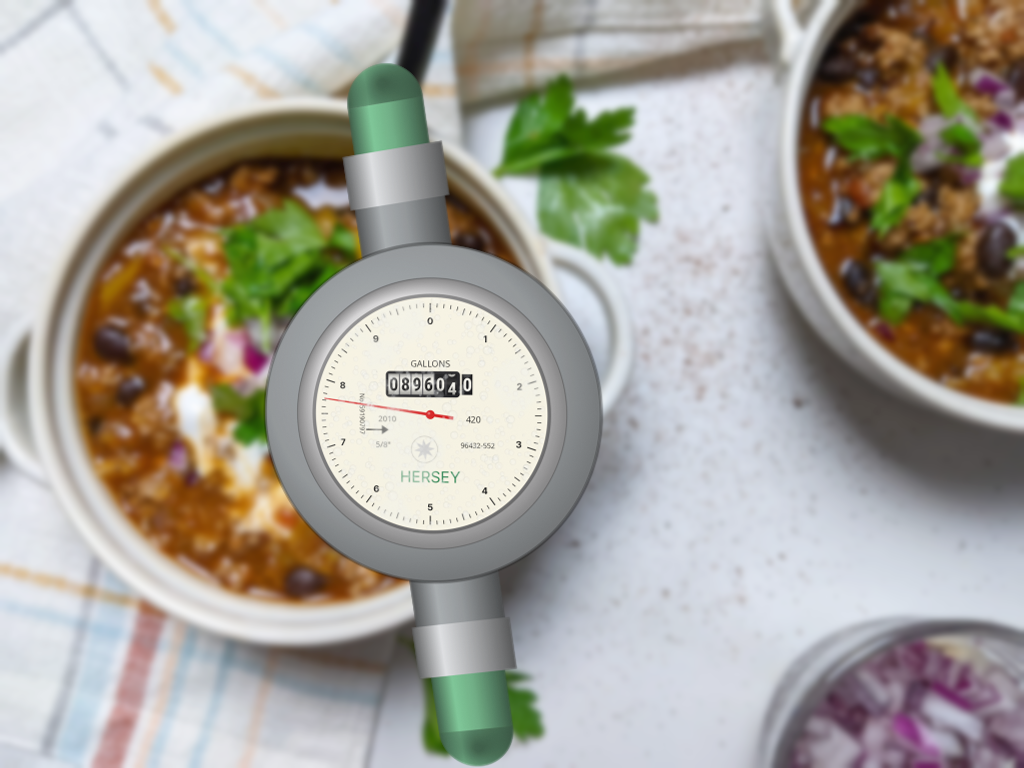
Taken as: 896037.7 gal
